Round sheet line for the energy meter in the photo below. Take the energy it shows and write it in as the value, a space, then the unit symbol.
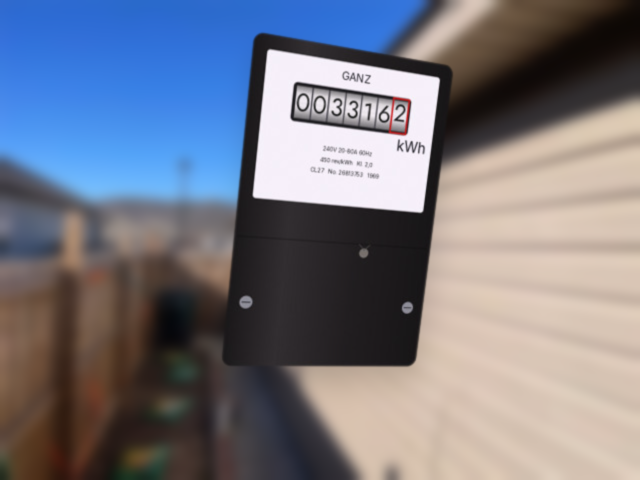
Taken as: 3316.2 kWh
